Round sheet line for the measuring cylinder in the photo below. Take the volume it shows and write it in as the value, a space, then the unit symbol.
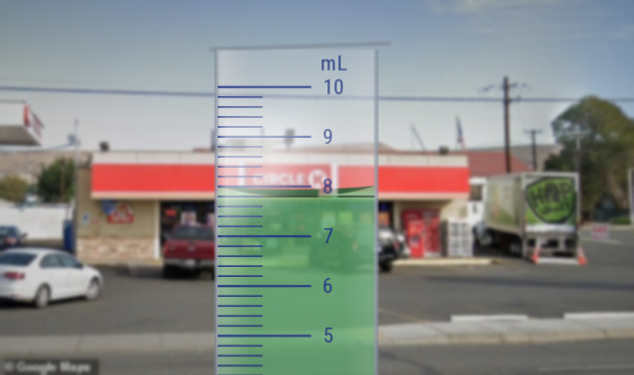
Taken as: 7.8 mL
